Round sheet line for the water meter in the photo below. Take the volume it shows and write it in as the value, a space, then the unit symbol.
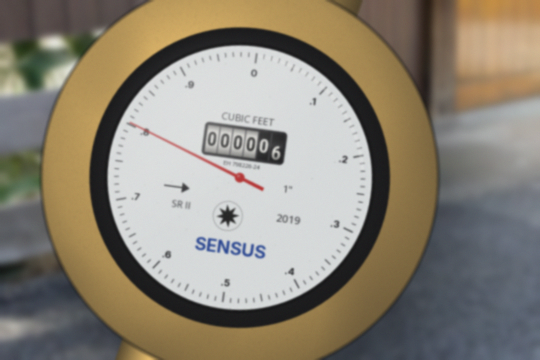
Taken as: 5.80 ft³
